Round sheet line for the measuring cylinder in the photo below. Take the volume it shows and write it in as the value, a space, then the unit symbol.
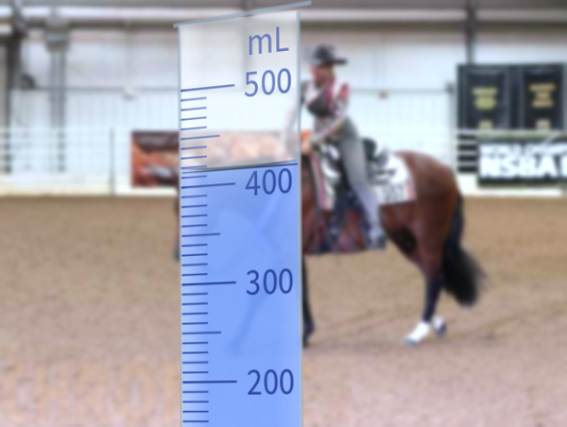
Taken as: 415 mL
